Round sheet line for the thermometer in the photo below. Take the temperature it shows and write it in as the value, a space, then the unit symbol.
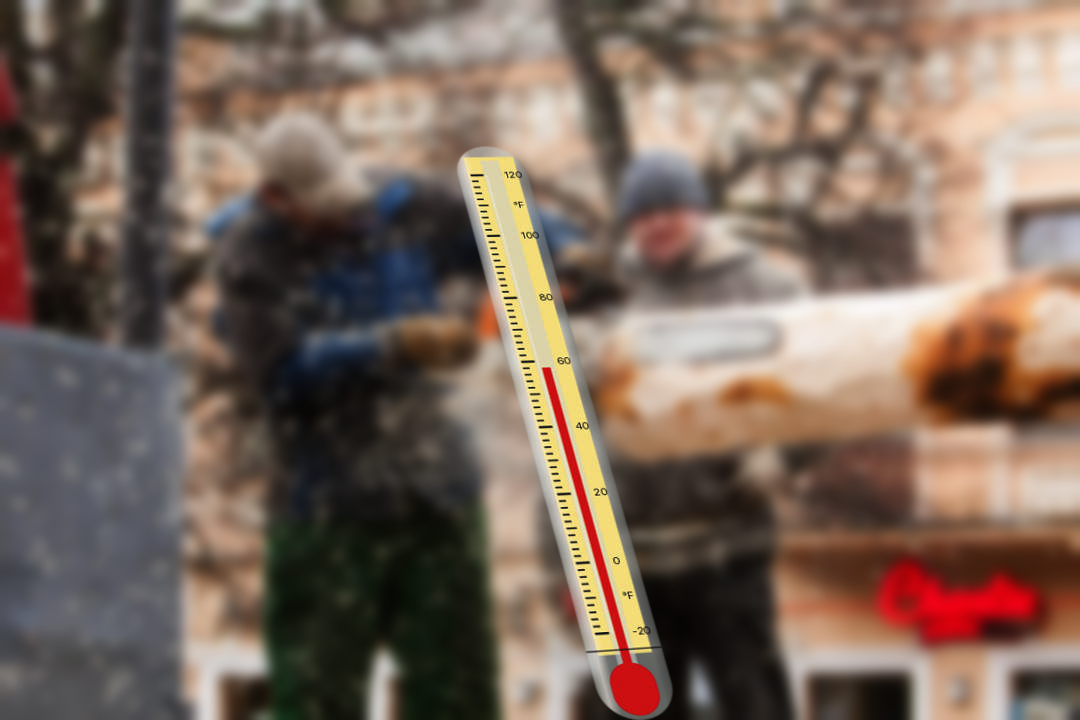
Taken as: 58 °F
